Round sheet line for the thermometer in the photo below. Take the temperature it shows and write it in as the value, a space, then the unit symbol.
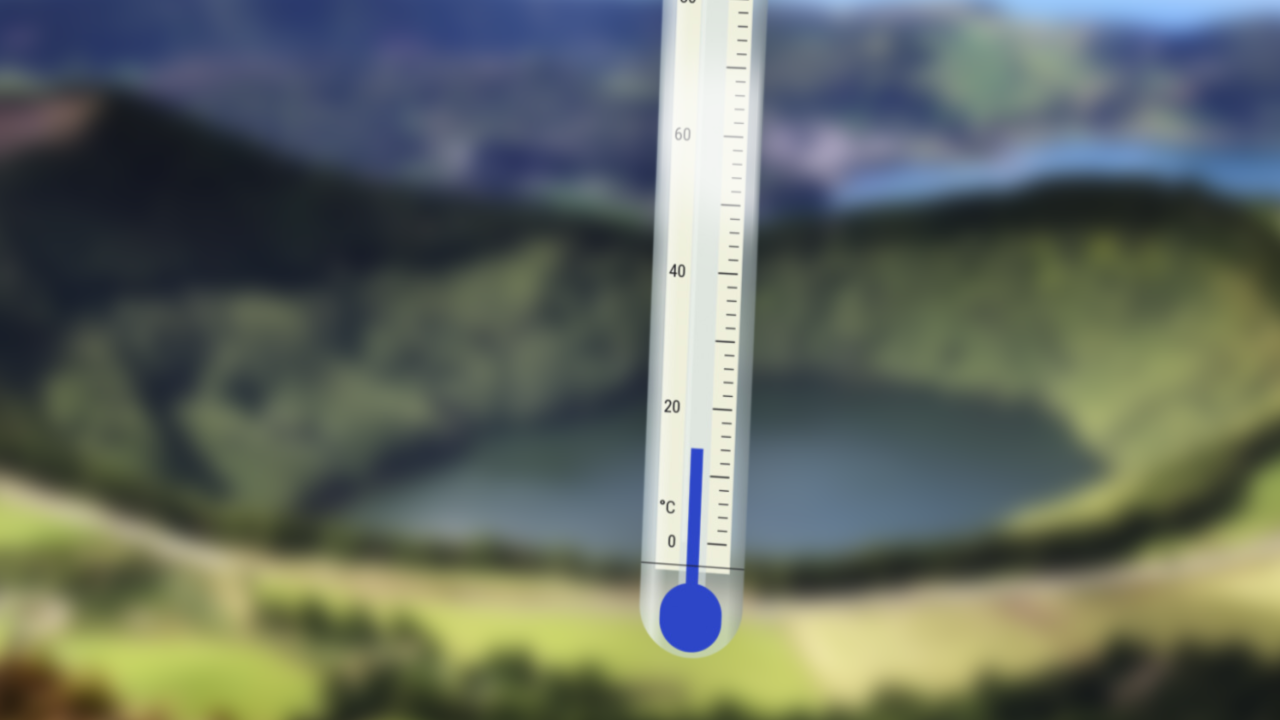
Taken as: 14 °C
